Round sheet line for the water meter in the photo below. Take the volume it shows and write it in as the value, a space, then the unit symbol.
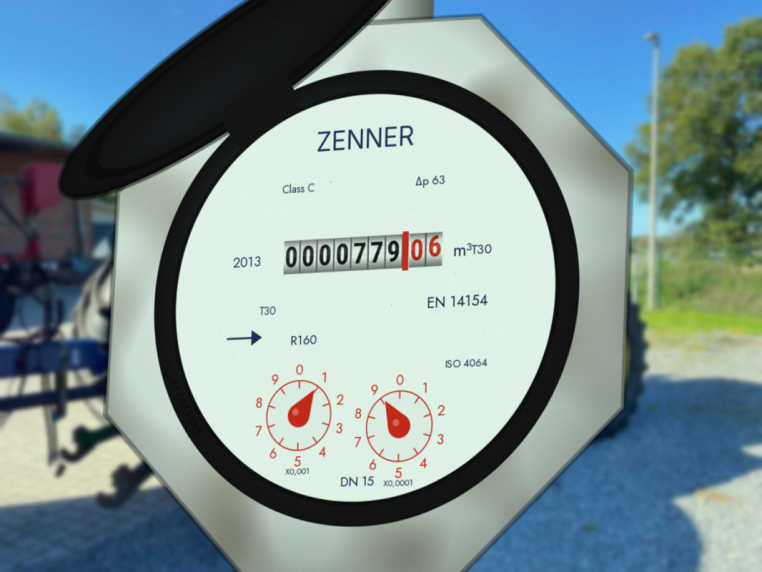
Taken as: 779.0609 m³
